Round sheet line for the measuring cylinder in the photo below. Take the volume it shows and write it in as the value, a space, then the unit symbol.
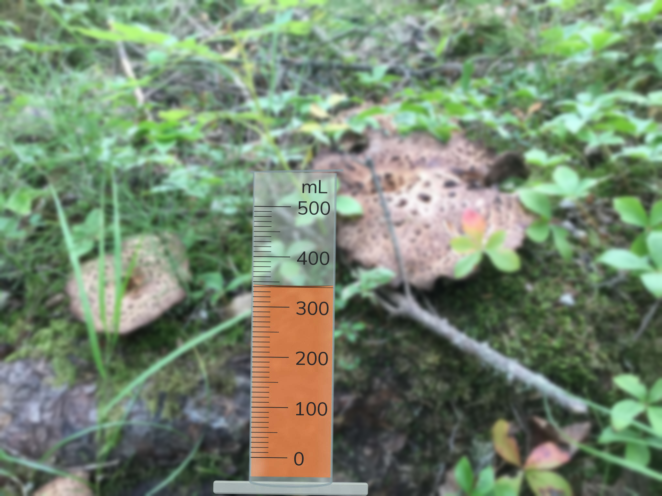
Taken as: 340 mL
